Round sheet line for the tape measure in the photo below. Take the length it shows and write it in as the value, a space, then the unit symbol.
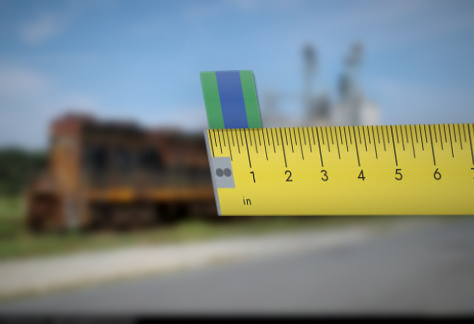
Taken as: 1.5 in
